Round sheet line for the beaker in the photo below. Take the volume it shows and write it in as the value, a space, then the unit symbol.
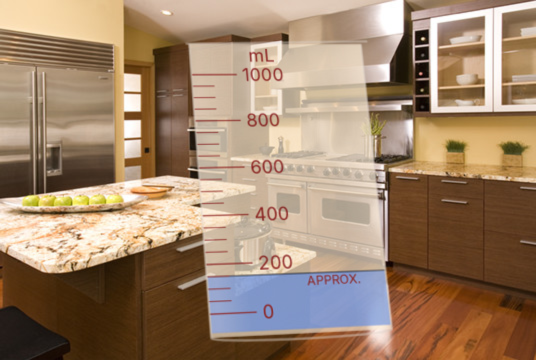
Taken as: 150 mL
